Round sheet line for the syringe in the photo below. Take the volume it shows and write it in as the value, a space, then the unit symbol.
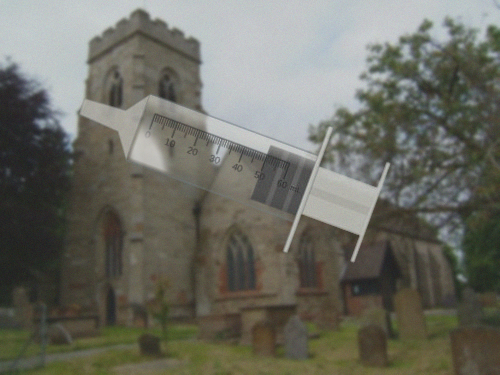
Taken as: 50 mL
